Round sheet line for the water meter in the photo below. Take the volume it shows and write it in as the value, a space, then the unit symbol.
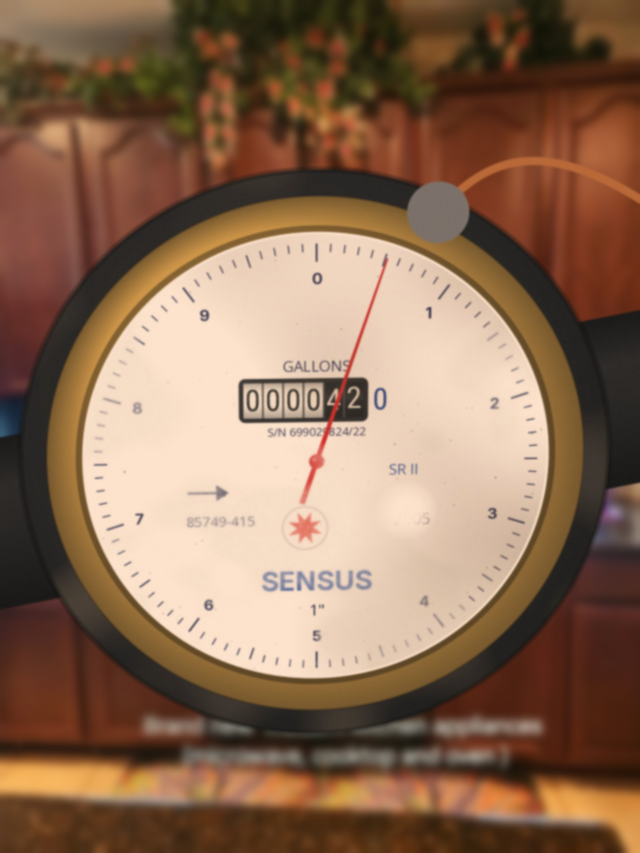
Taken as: 420.5 gal
